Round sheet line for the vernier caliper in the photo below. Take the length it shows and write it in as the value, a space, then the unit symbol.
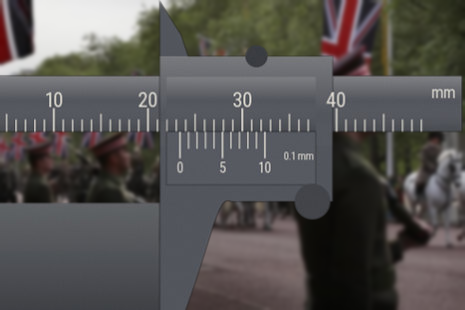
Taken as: 23.4 mm
